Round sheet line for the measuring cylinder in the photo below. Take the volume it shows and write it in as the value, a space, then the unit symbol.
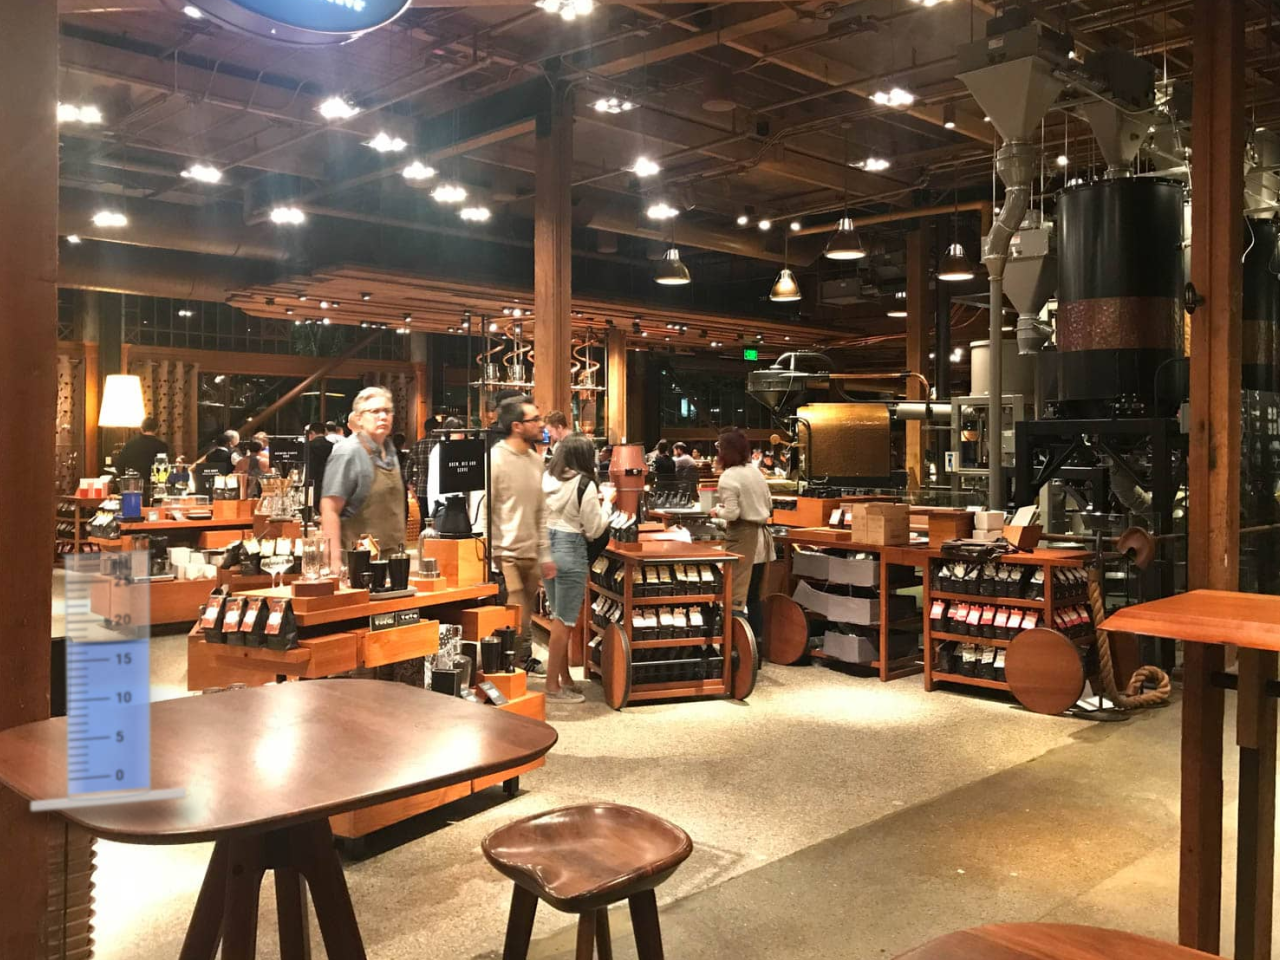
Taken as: 17 mL
